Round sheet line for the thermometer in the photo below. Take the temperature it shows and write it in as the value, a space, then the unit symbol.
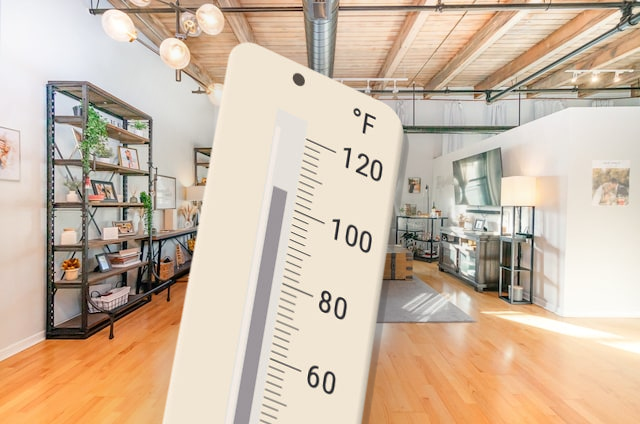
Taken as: 104 °F
